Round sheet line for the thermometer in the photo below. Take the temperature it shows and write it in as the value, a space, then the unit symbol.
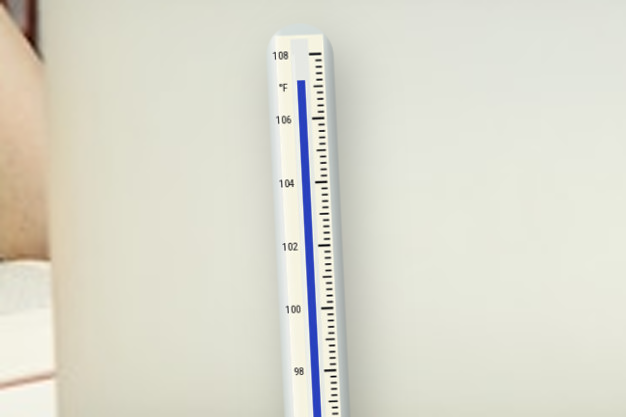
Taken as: 107.2 °F
